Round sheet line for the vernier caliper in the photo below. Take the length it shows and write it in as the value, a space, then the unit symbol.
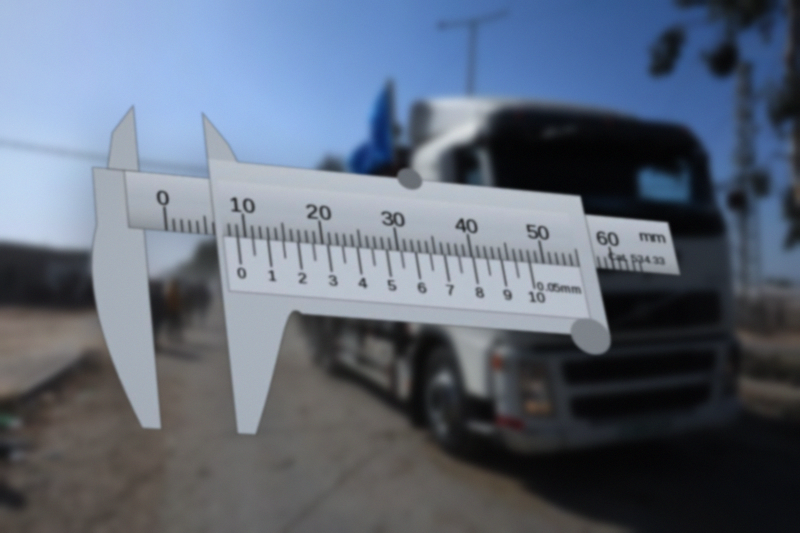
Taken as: 9.0 mm
